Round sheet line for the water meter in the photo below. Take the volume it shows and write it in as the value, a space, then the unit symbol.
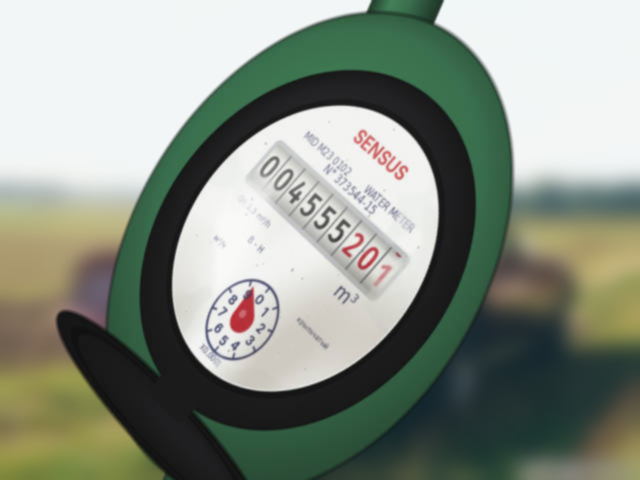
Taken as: 4555.2009 m³
